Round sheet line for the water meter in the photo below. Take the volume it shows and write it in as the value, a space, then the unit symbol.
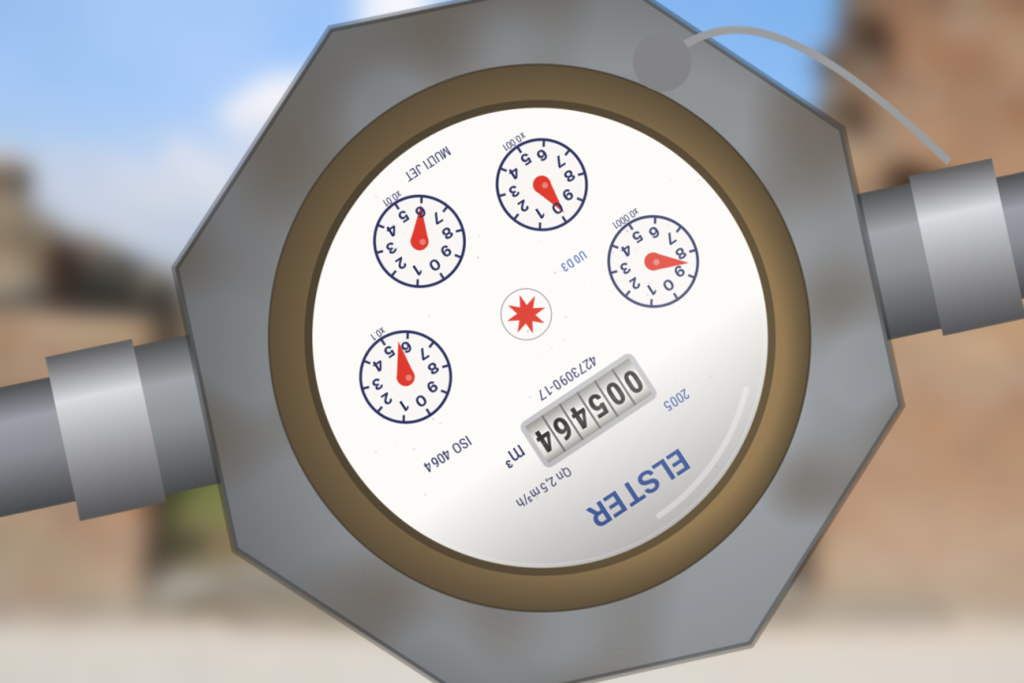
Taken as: 5464.5598 m³
